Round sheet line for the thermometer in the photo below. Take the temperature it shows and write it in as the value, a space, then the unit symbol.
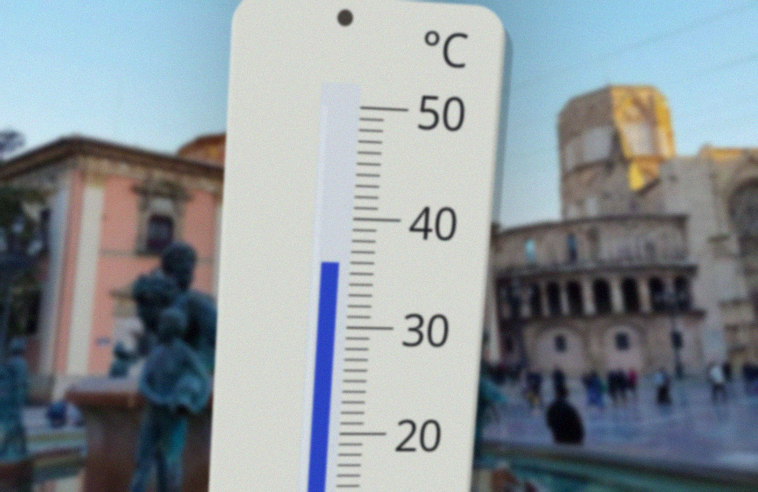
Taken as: 36 °C
